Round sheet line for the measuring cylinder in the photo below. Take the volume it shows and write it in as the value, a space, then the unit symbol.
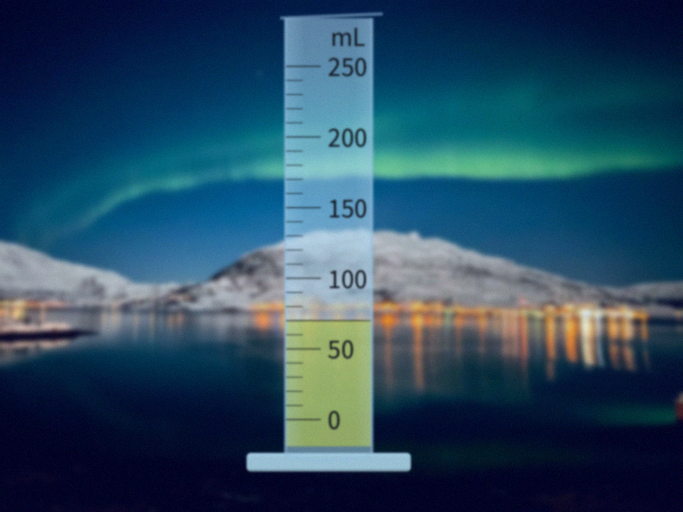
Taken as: 70 mL
